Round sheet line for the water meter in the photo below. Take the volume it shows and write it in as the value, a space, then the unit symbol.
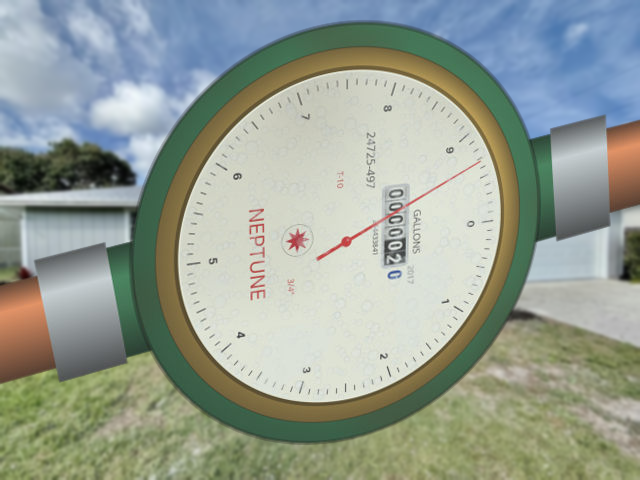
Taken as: 19.3 gal
